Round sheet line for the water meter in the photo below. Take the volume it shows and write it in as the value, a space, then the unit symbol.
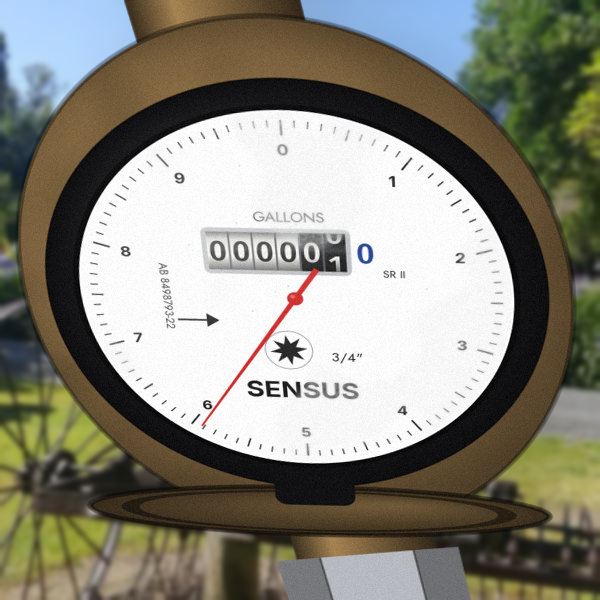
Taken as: 5.9 gal
